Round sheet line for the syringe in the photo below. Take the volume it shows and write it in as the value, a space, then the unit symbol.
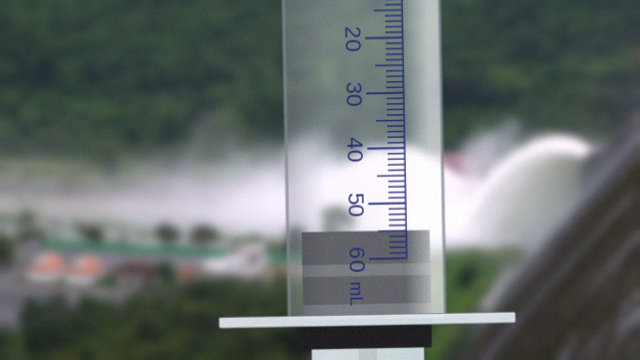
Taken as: 55 mL
